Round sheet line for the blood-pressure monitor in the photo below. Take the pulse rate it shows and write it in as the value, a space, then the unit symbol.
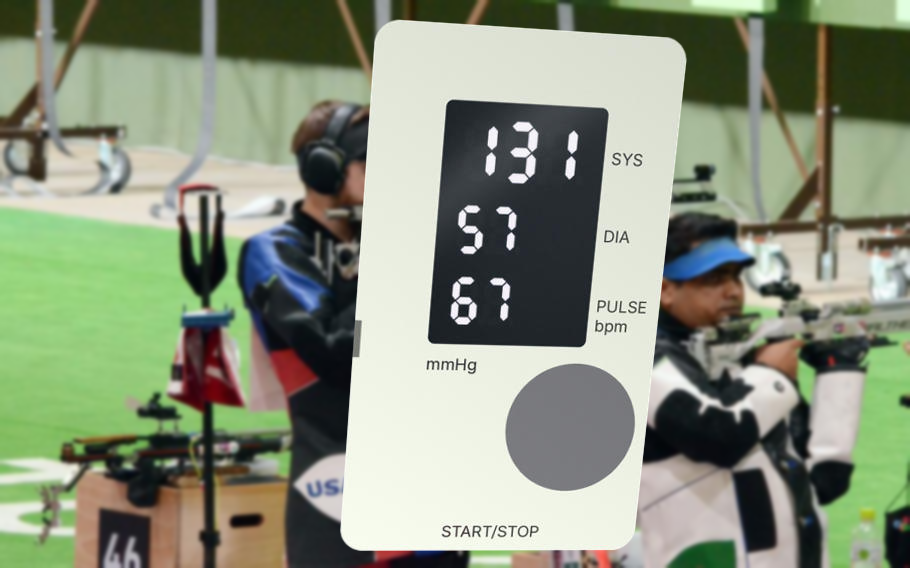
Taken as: 67 bpm
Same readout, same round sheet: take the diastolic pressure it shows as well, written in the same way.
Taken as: 57 mmHg
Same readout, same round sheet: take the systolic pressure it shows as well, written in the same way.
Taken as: 131 mmHg
